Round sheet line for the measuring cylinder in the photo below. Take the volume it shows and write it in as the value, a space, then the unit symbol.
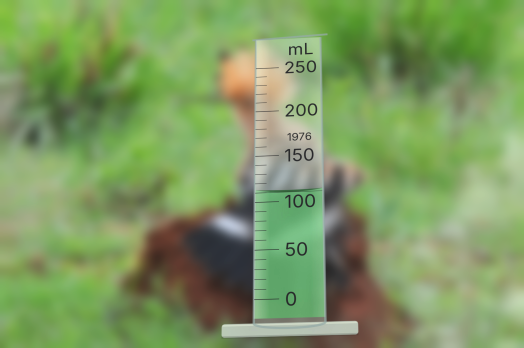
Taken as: 110 mL
